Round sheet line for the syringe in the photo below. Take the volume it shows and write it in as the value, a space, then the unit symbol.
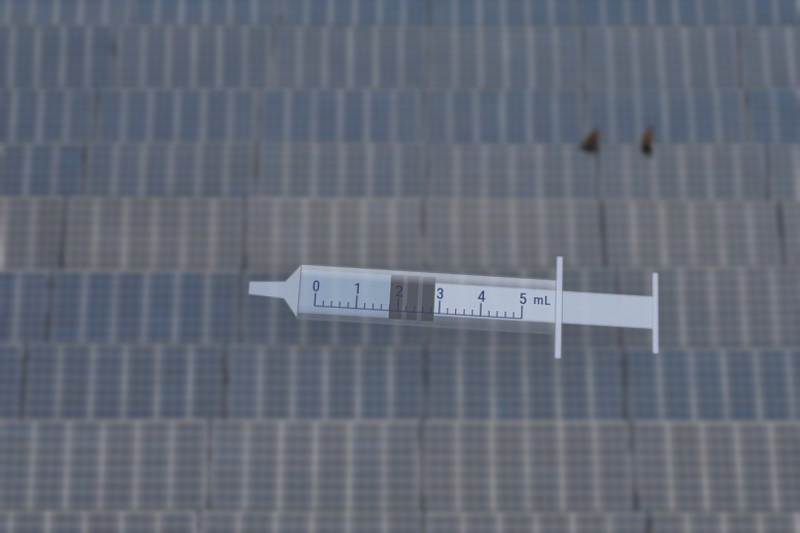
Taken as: 1.8 mL
